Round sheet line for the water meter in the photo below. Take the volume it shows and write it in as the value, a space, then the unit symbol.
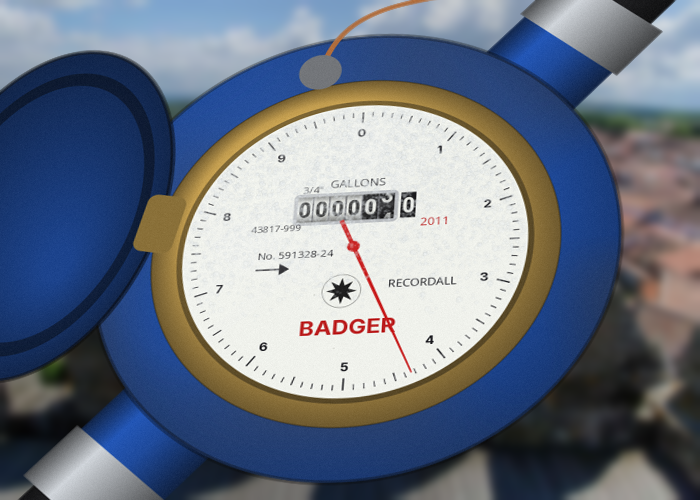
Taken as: 34.3 gal
